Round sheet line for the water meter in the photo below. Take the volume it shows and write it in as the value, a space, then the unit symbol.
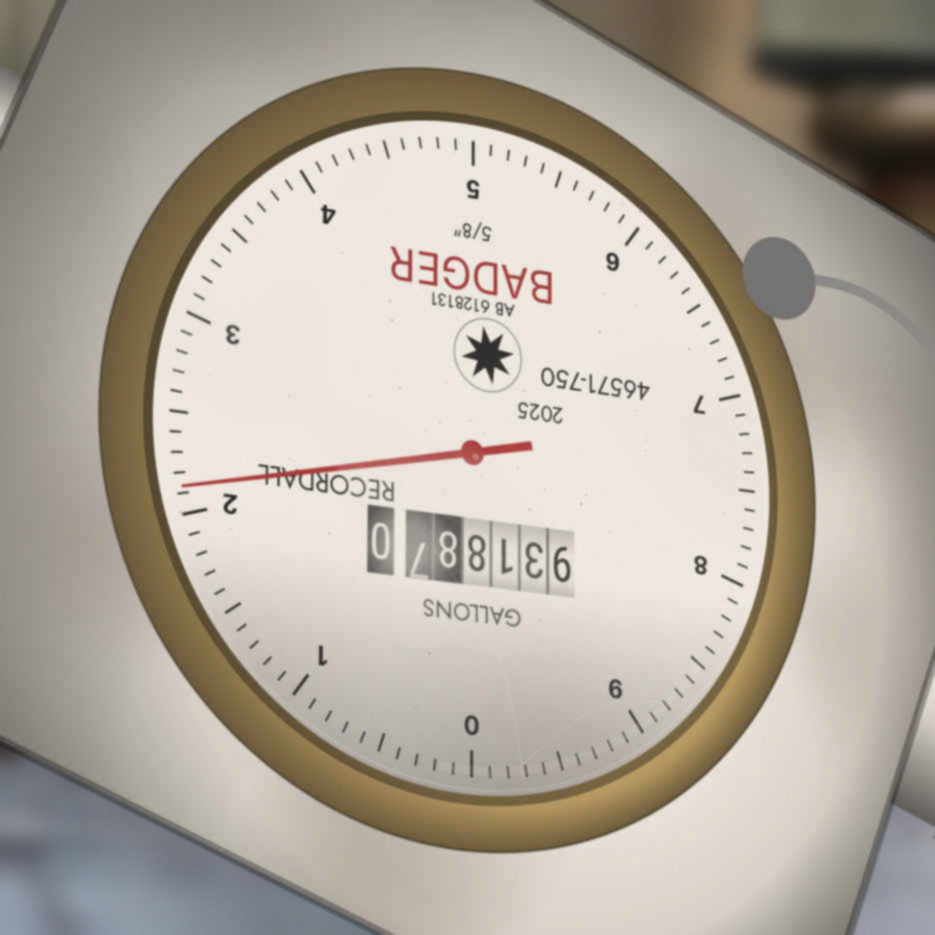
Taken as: 9318872.1 gal
